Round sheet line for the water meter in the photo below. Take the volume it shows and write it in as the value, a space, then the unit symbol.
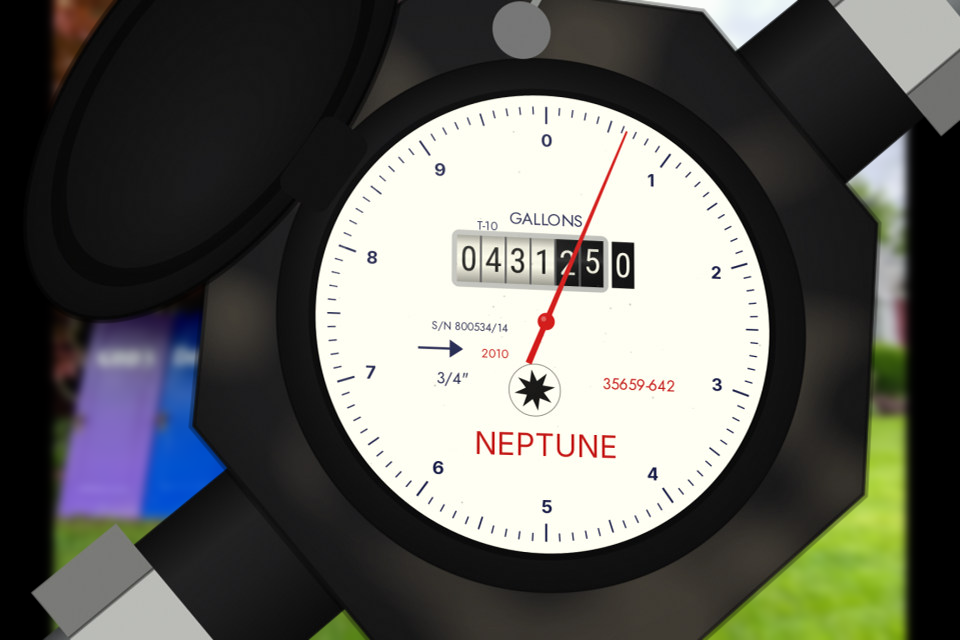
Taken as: 431250.6 gal
